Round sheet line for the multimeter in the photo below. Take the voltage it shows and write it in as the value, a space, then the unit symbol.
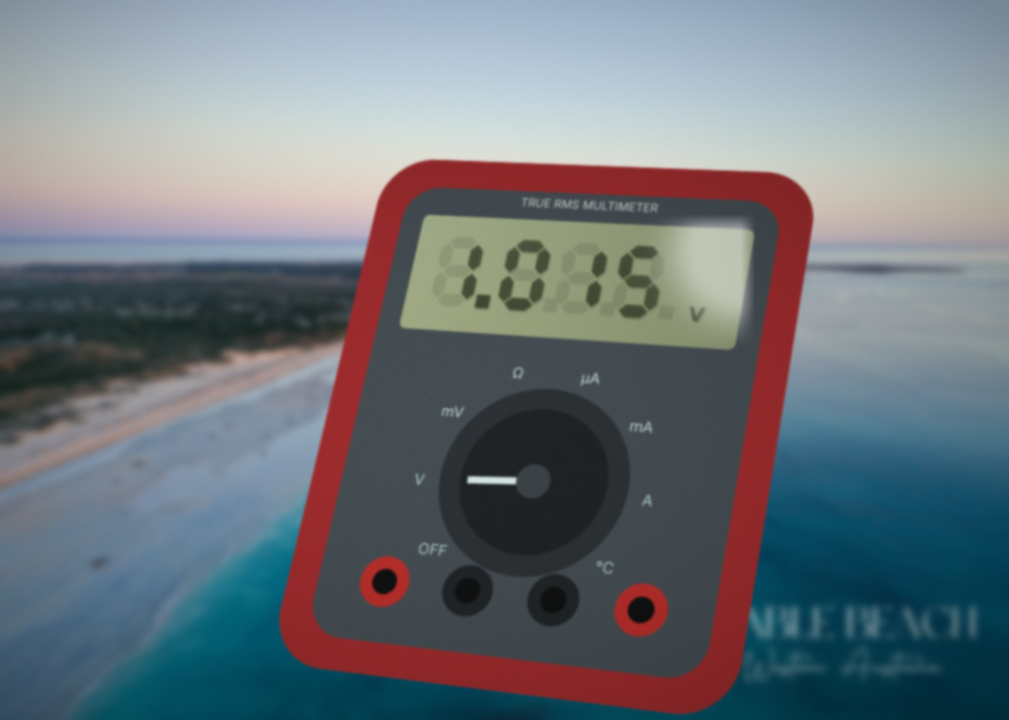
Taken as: 1.015 V
